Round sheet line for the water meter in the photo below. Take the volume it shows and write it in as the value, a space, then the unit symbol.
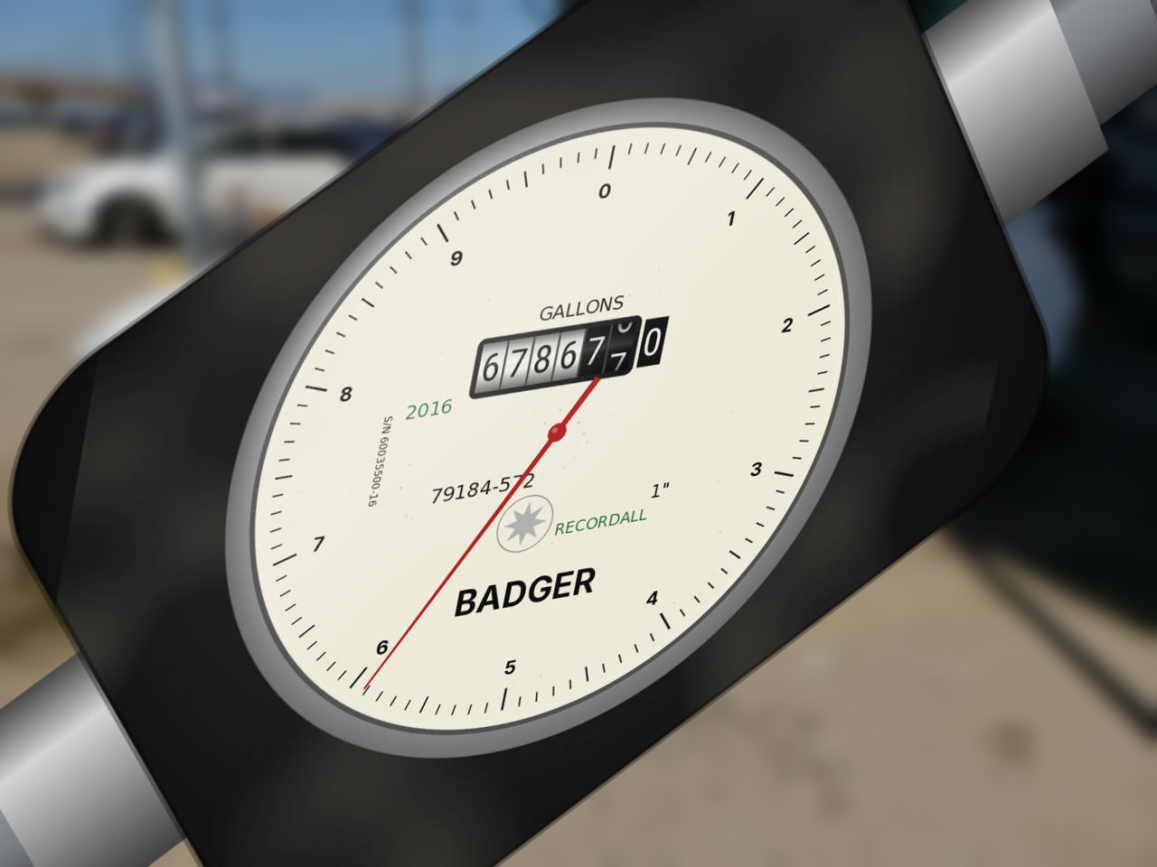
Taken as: 6786765.9 gal
